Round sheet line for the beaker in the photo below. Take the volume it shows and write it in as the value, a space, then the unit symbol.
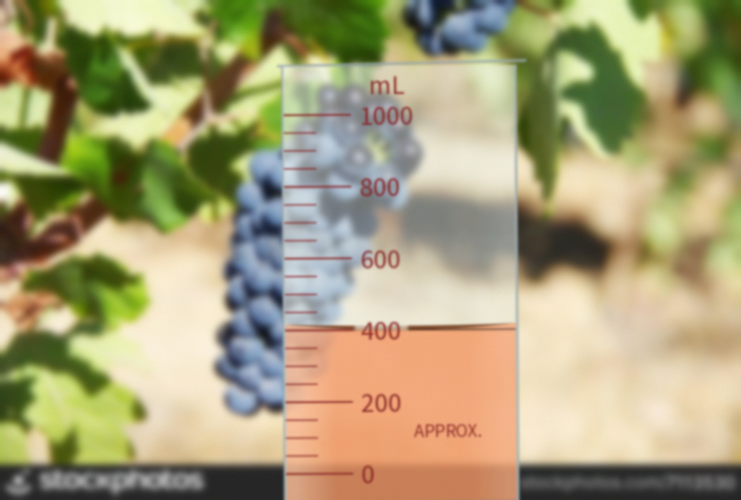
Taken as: 400 mL
